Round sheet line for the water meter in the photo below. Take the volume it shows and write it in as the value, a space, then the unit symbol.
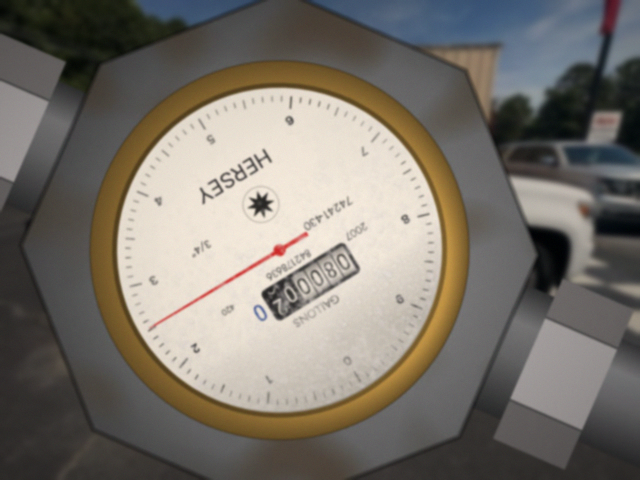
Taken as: 800022.5 gal
